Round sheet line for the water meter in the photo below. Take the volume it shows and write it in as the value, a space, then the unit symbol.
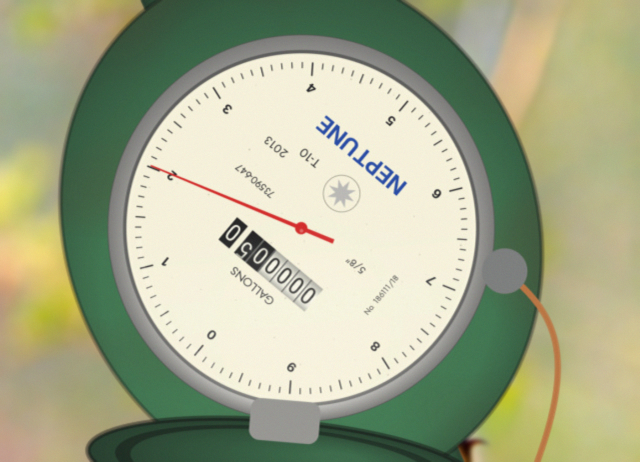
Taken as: 52.0 gal
